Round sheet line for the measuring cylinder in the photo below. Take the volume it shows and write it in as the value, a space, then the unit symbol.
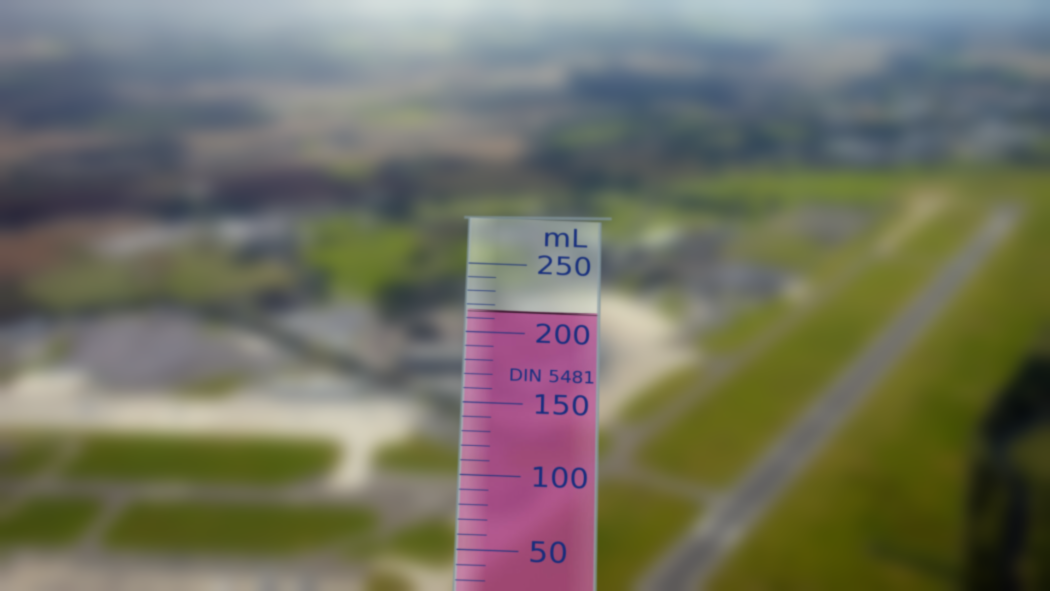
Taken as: 215 mL
